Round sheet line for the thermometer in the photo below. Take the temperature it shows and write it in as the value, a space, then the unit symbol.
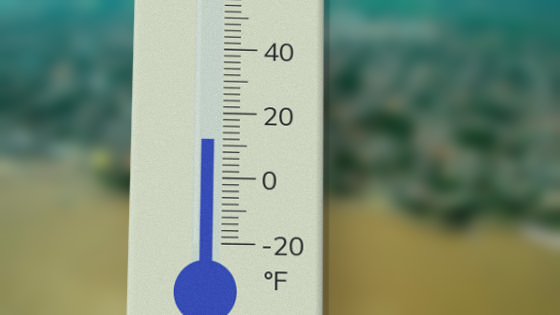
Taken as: 12 °F
